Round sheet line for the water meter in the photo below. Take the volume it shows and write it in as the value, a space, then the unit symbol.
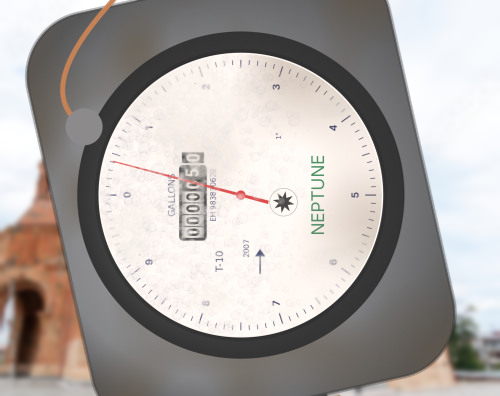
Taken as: 50.4 gal
